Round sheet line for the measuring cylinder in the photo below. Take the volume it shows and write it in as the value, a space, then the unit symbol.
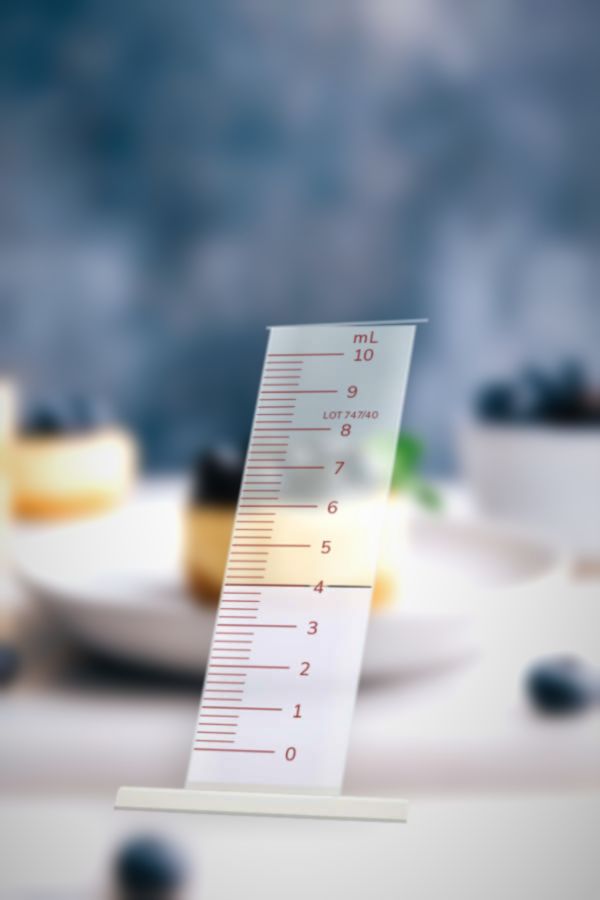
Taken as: 4 mL
